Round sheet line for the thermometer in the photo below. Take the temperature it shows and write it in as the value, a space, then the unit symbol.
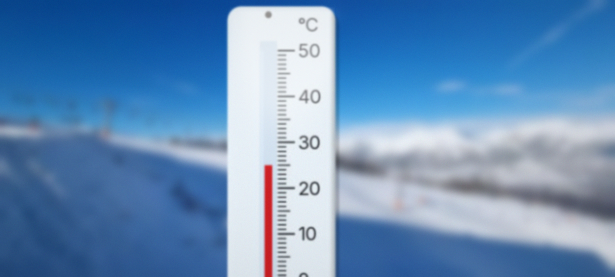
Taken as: 25 °C
